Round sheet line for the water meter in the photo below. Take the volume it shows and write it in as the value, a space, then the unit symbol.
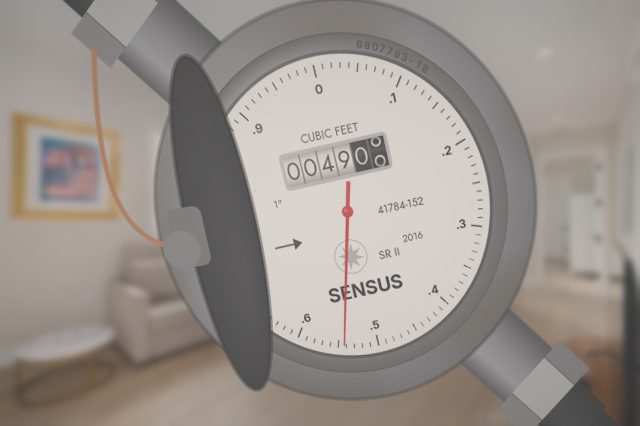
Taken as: 4908.54 ft³
